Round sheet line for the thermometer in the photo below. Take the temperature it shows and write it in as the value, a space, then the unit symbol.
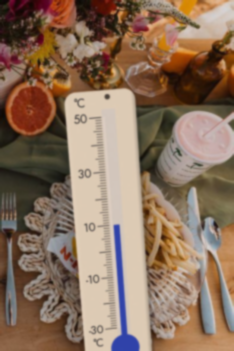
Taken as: 10 °C
